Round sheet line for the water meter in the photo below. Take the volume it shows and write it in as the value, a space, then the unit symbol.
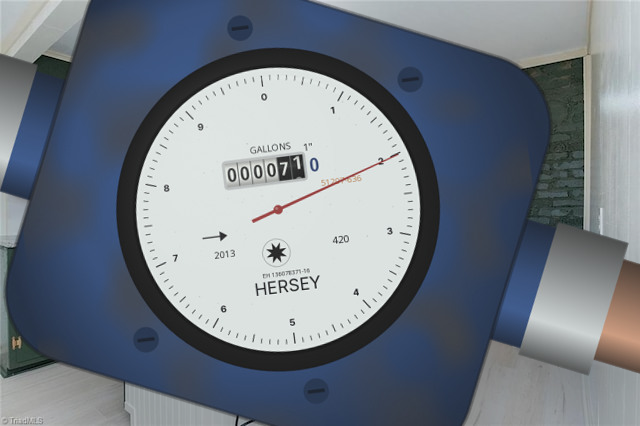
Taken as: 712.0 gal
